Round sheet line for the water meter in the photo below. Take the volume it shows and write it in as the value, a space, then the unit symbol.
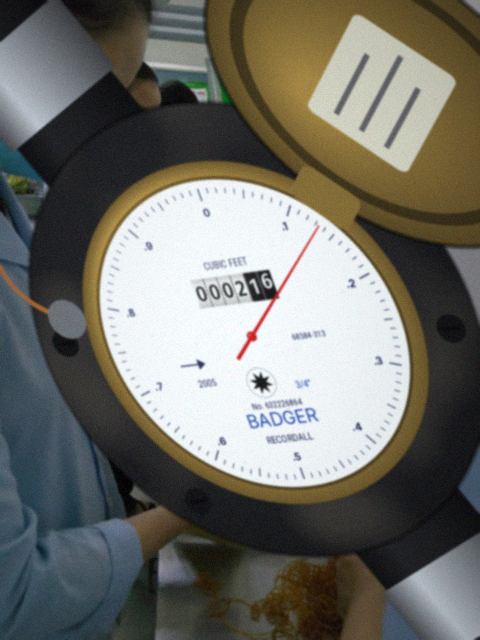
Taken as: 216.13 ft³
